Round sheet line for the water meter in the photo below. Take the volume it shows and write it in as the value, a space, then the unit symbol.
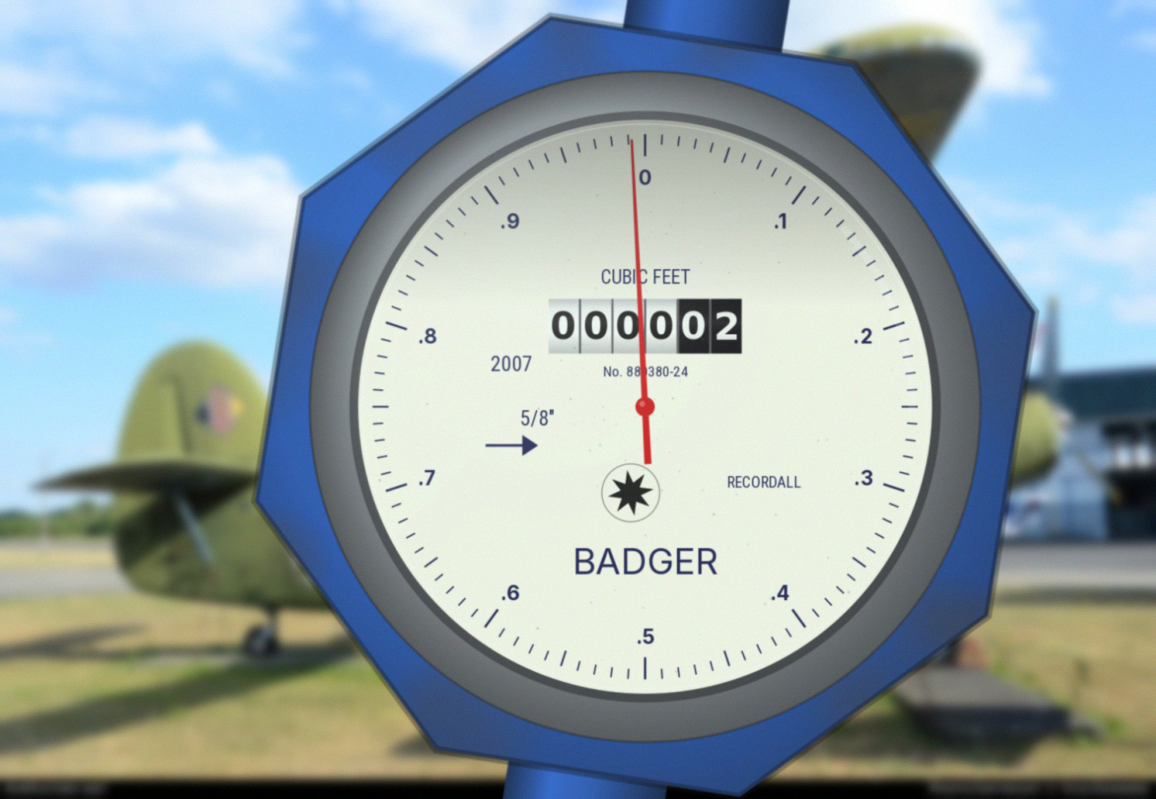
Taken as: 1.99 ft³
